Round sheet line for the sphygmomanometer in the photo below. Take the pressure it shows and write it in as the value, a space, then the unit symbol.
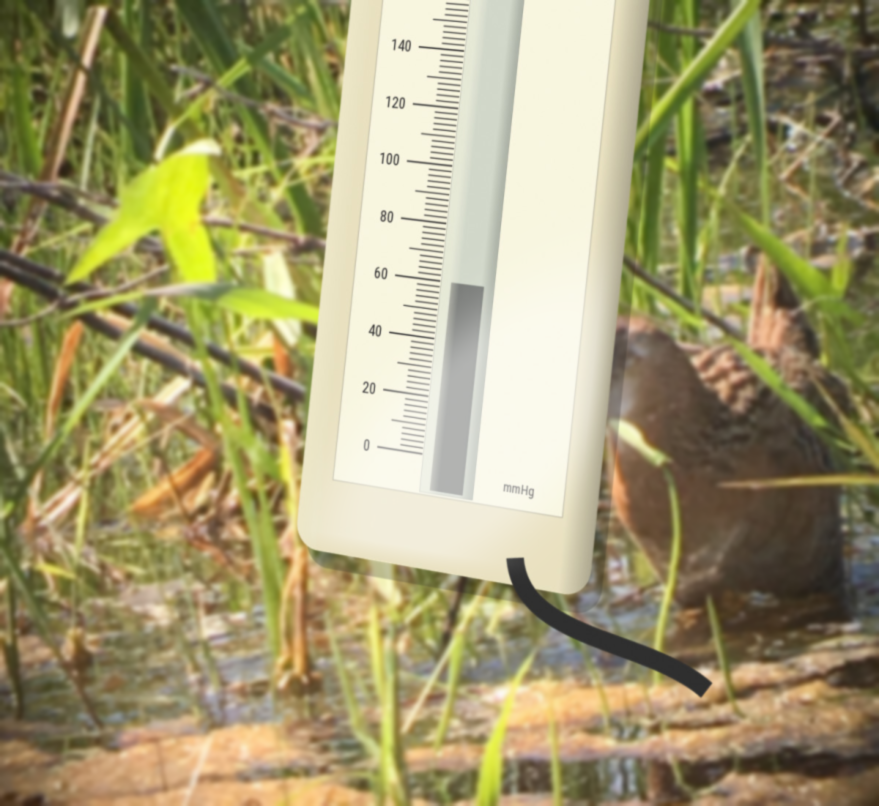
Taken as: 60 mmHg
